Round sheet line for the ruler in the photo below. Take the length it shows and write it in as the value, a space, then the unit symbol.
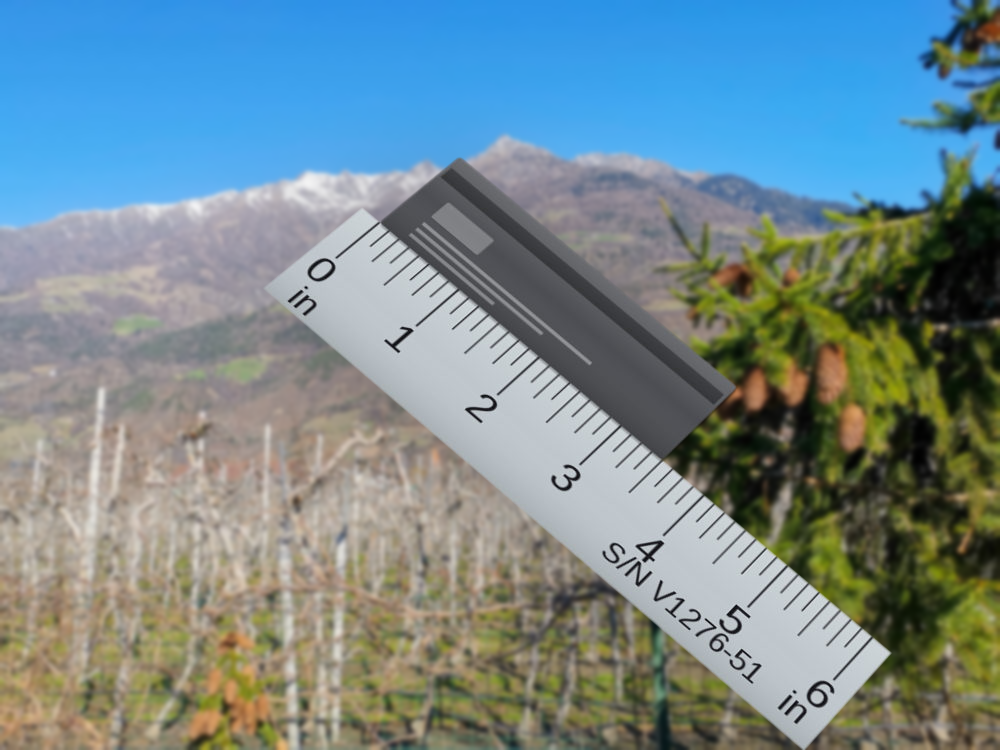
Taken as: 3.5 in
